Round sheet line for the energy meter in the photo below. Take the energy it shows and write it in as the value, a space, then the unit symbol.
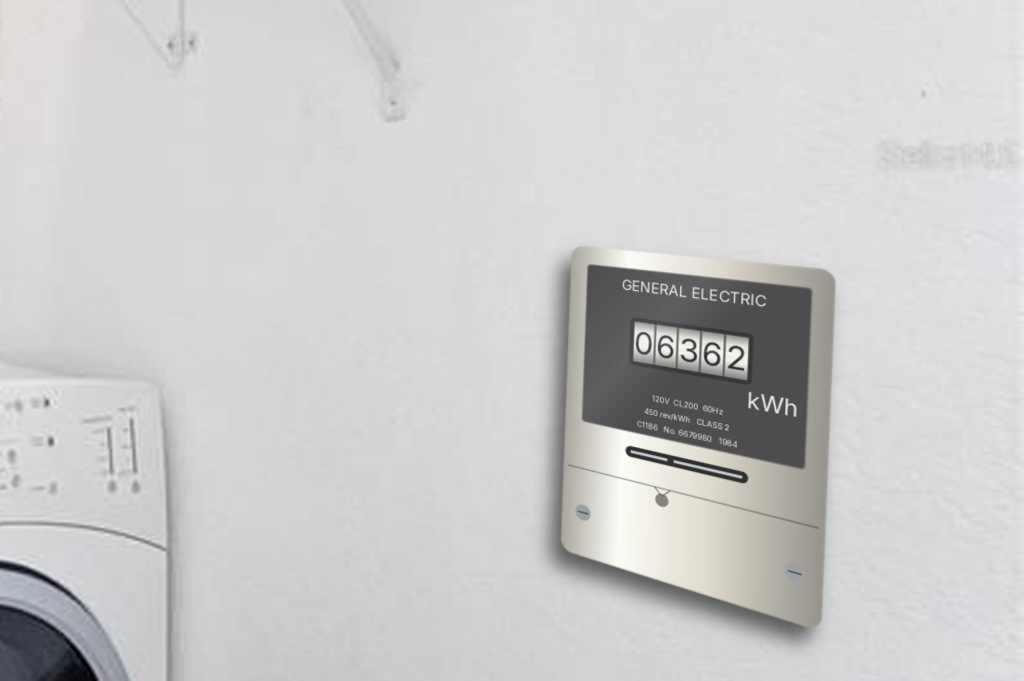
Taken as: 6362 kWh
